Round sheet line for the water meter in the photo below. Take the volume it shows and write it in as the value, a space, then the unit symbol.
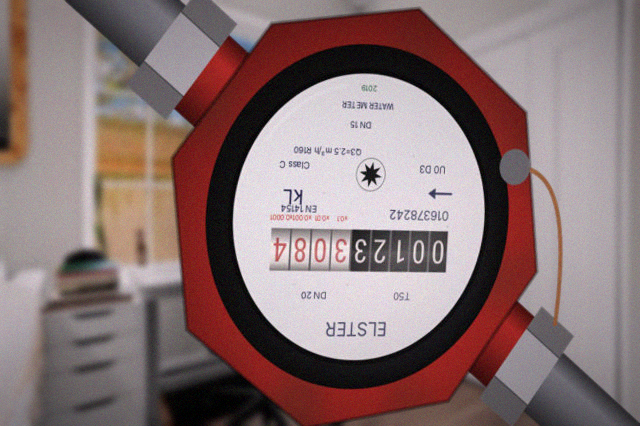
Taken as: 123.3084 kL
